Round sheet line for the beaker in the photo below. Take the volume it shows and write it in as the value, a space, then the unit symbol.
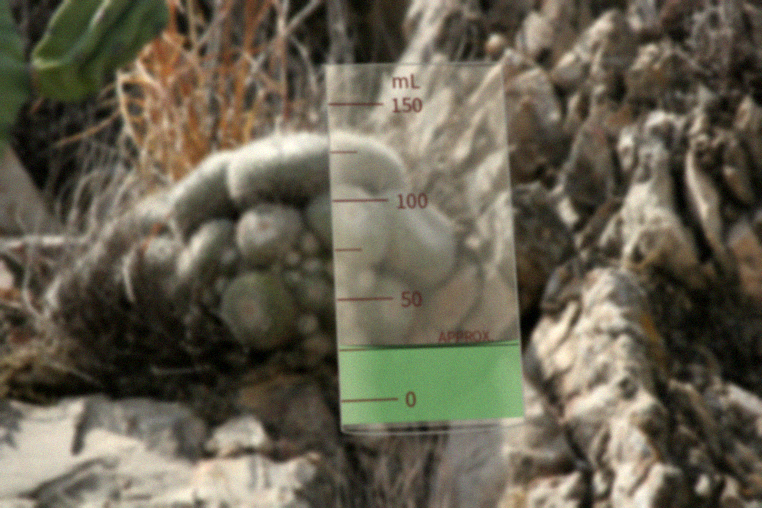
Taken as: 25 mL
